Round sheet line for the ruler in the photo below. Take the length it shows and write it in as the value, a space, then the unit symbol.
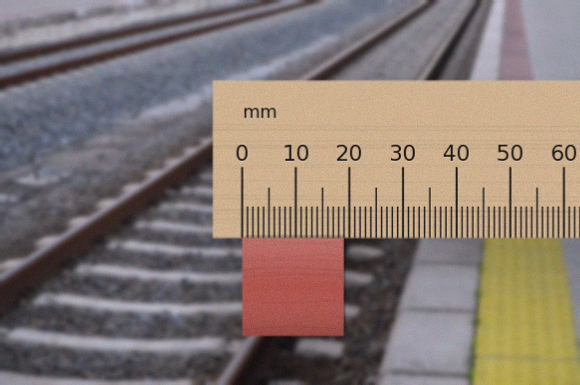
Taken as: 19 mm
